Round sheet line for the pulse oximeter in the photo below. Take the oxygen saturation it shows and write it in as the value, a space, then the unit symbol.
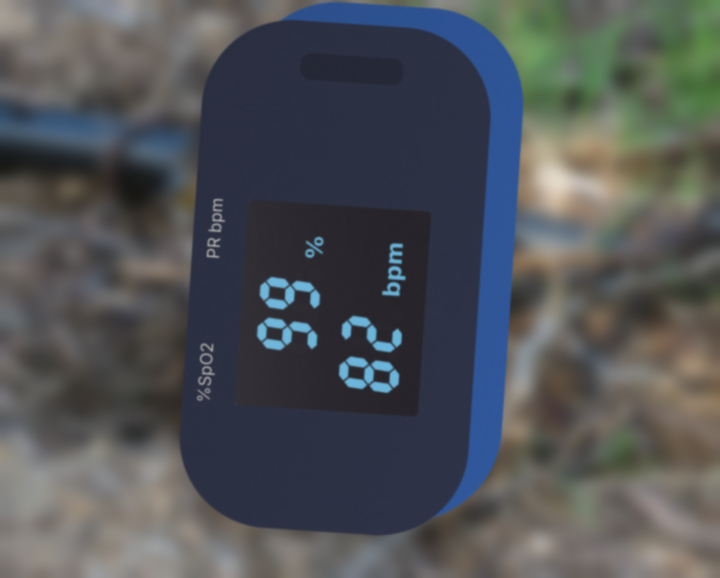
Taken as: 99 %
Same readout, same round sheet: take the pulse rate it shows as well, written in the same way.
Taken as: 82 bpm
